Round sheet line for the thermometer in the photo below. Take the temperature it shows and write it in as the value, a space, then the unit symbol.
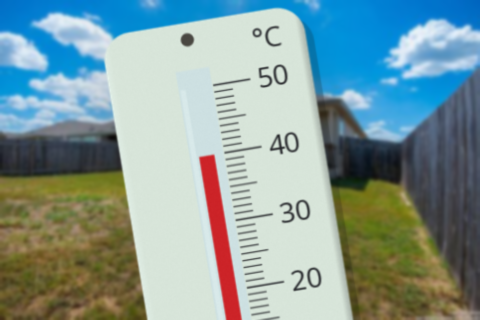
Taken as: 40 °C
